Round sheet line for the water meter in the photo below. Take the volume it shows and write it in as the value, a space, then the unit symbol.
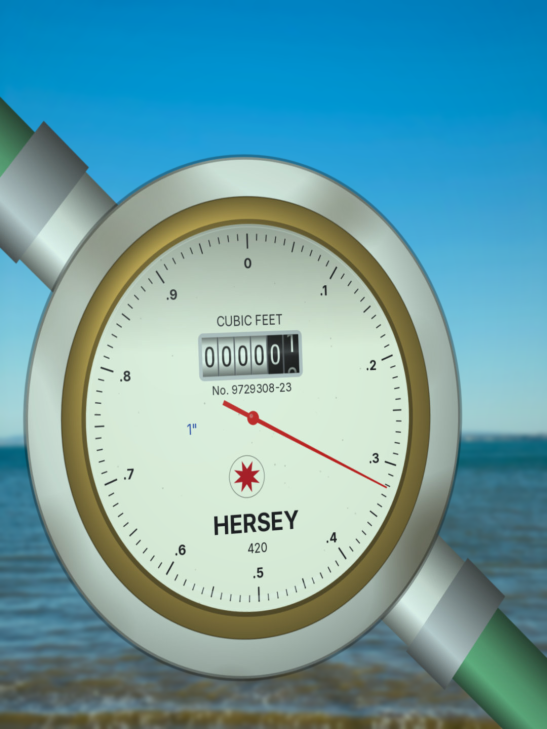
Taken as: 1.32 ft³
